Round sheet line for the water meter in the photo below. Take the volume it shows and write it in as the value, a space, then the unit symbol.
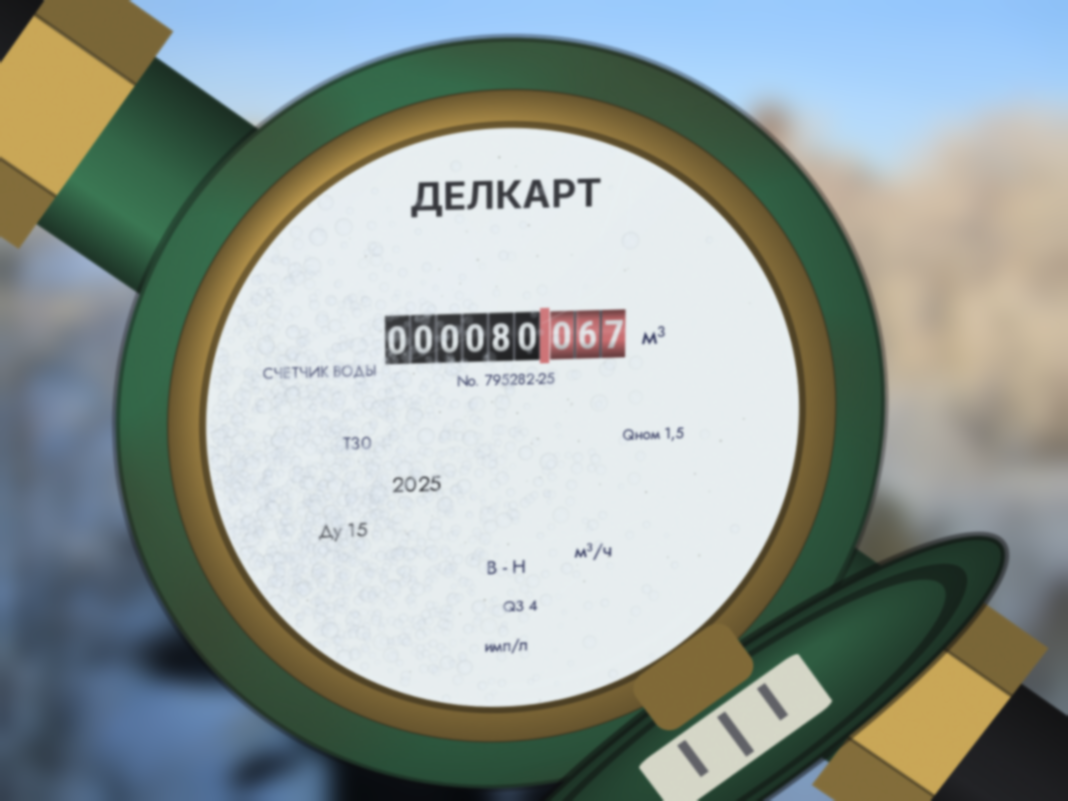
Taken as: 80.067 m³
